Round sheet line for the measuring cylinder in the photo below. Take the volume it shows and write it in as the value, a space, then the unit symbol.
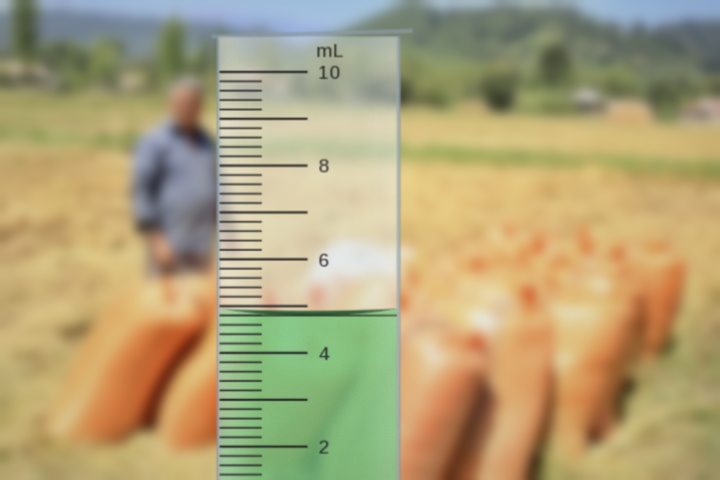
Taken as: 4.8 mL
